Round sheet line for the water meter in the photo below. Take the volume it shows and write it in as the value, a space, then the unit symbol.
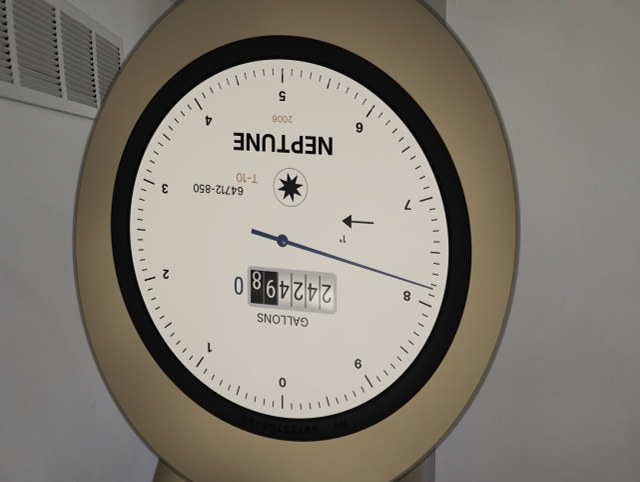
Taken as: 2424977.8 gal
